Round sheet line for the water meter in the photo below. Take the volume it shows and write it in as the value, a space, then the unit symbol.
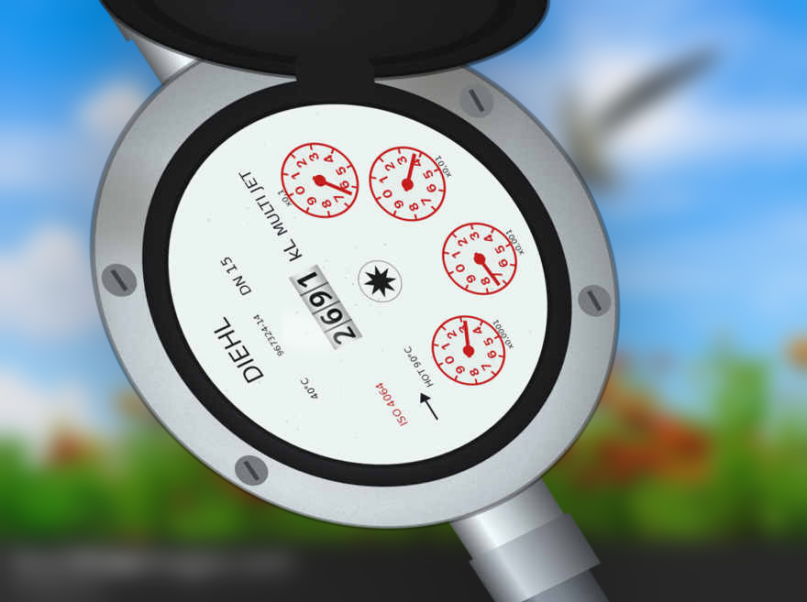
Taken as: 2691.6373 kL
